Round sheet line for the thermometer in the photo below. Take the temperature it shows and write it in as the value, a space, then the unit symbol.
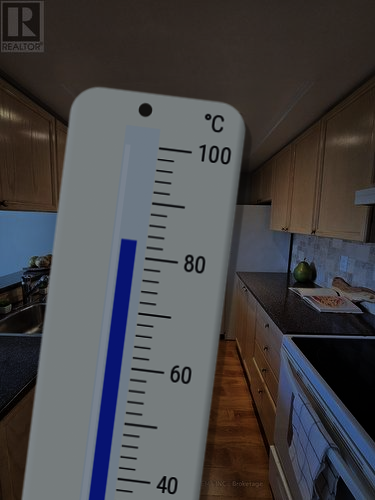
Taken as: 83 °C
